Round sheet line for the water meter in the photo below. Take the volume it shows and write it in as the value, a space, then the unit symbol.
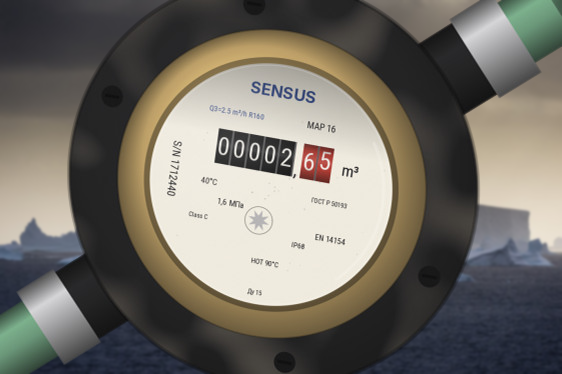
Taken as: 2.65 m³
